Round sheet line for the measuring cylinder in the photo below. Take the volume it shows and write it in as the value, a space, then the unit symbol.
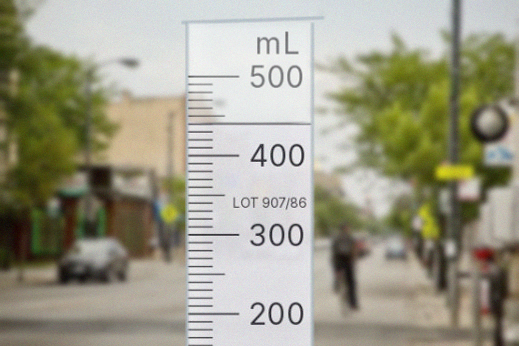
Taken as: 440 mL
